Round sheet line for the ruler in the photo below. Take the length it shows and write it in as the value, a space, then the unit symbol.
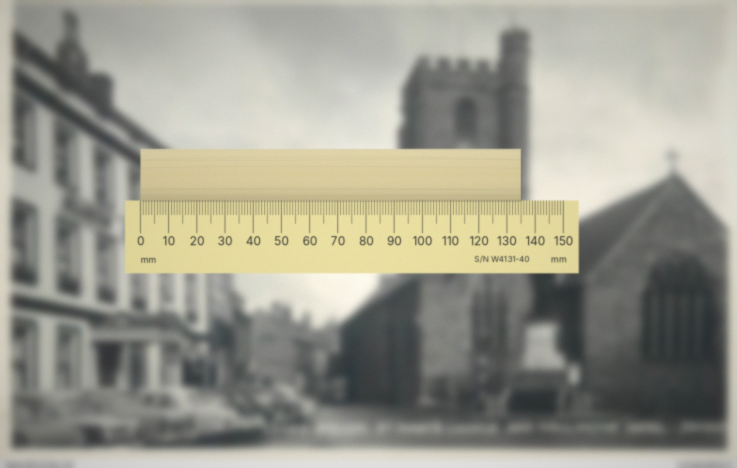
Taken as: 135 mm
